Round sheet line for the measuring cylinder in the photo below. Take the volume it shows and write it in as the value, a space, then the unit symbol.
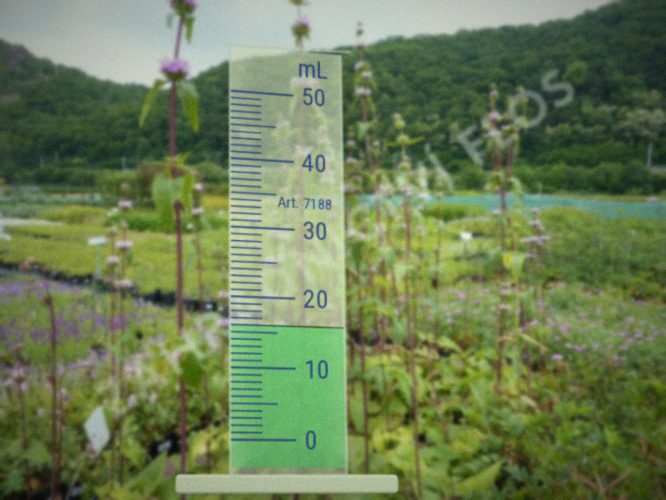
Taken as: 16 mL
